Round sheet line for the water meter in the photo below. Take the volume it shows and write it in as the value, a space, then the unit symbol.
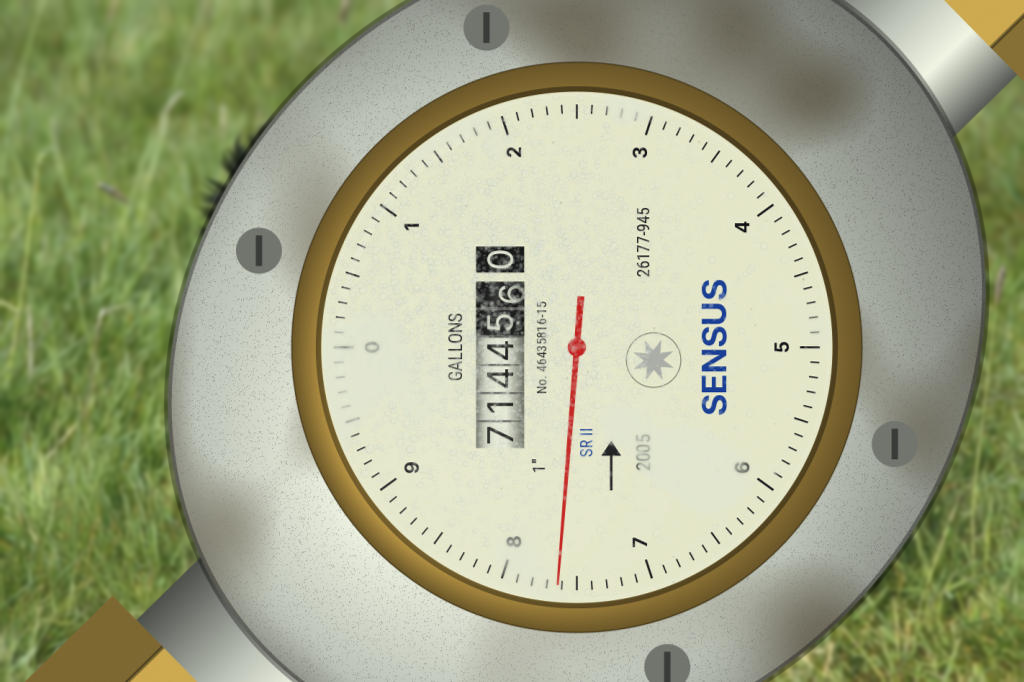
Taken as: 7144557.6 gal
